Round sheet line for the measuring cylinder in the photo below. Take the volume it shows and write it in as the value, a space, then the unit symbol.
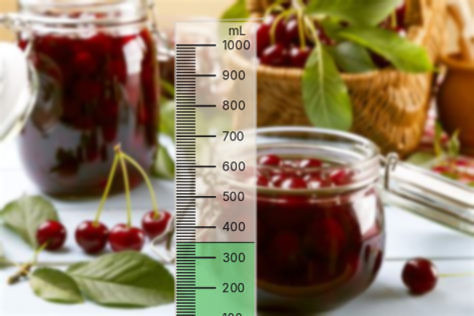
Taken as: 350 mL
